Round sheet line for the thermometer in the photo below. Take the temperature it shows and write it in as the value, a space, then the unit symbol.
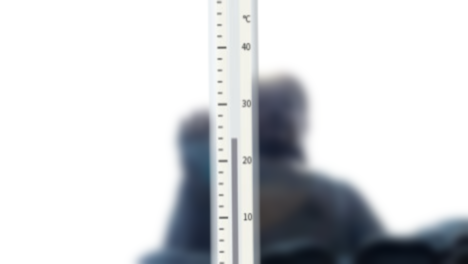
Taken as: 24 °C
